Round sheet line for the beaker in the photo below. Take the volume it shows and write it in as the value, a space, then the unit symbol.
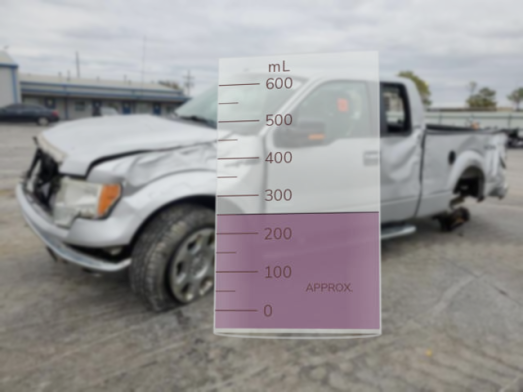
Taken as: 250 mL
